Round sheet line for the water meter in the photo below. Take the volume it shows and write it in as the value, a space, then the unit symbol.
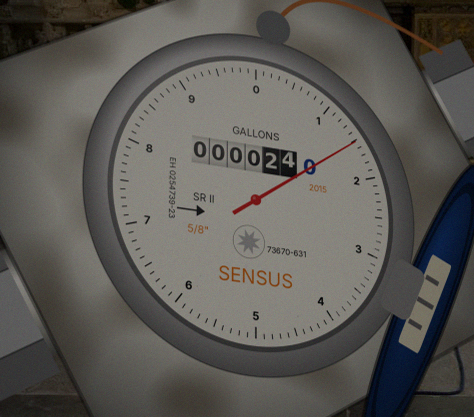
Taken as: 241.5 gal
